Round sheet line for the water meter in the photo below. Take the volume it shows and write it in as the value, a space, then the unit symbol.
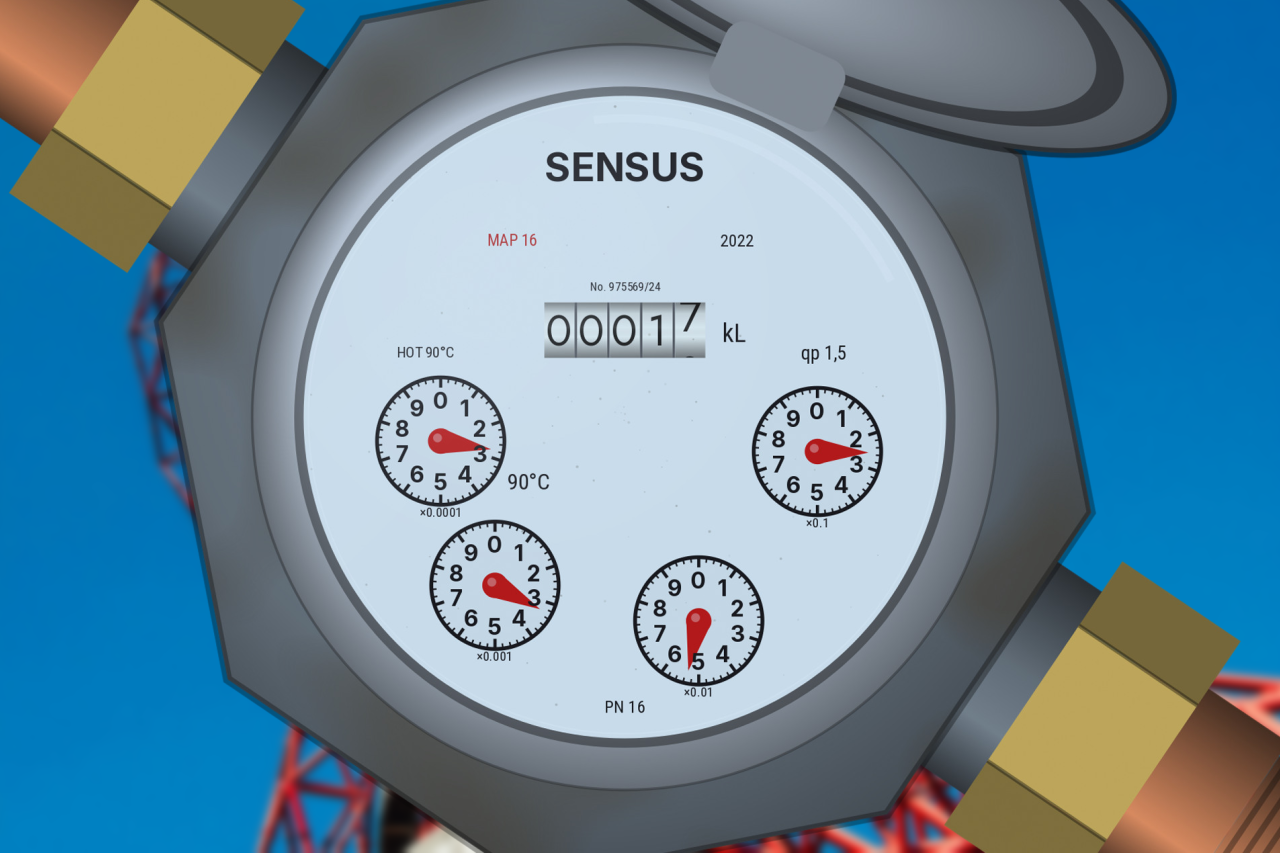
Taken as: 17.2532 kL
